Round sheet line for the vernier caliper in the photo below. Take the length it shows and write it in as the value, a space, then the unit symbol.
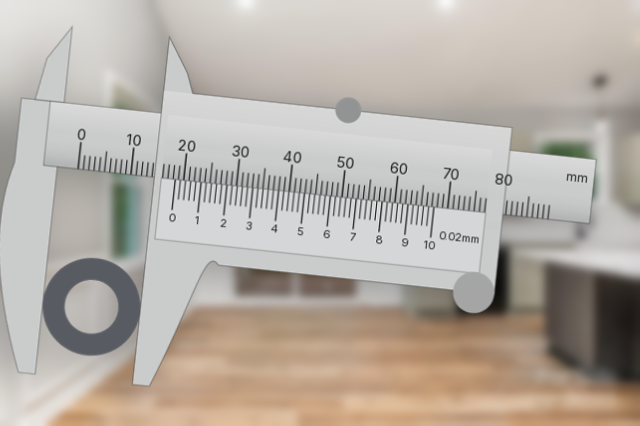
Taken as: 18.4 mm
